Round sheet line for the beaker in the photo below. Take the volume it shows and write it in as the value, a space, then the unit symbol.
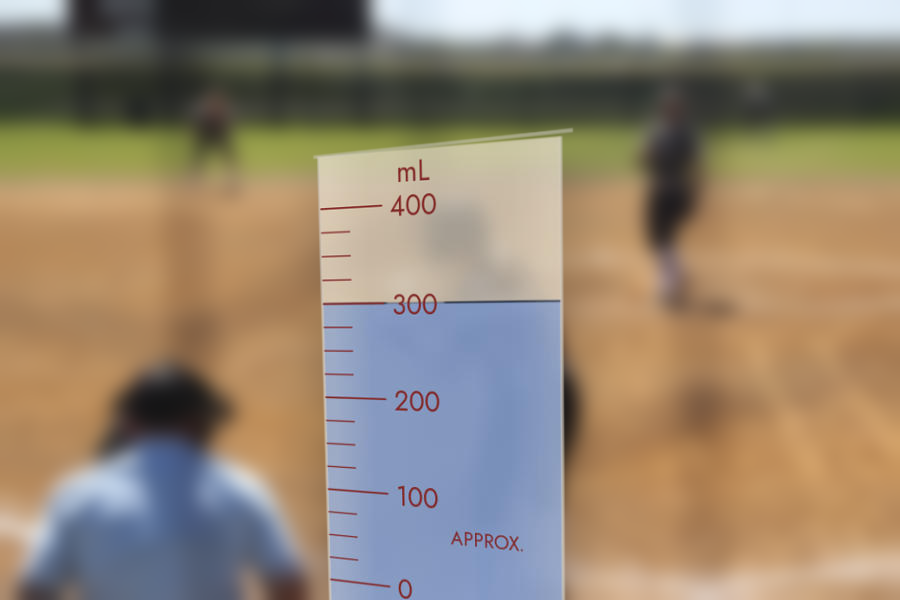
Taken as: 300 mL
